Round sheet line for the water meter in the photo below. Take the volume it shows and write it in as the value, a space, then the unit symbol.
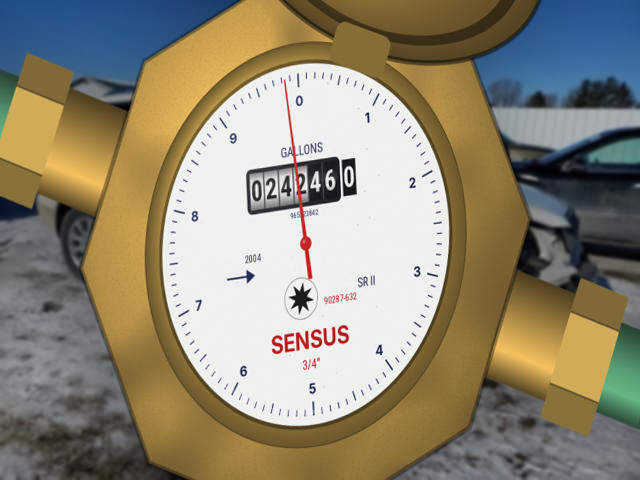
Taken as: 242459.8 gal
